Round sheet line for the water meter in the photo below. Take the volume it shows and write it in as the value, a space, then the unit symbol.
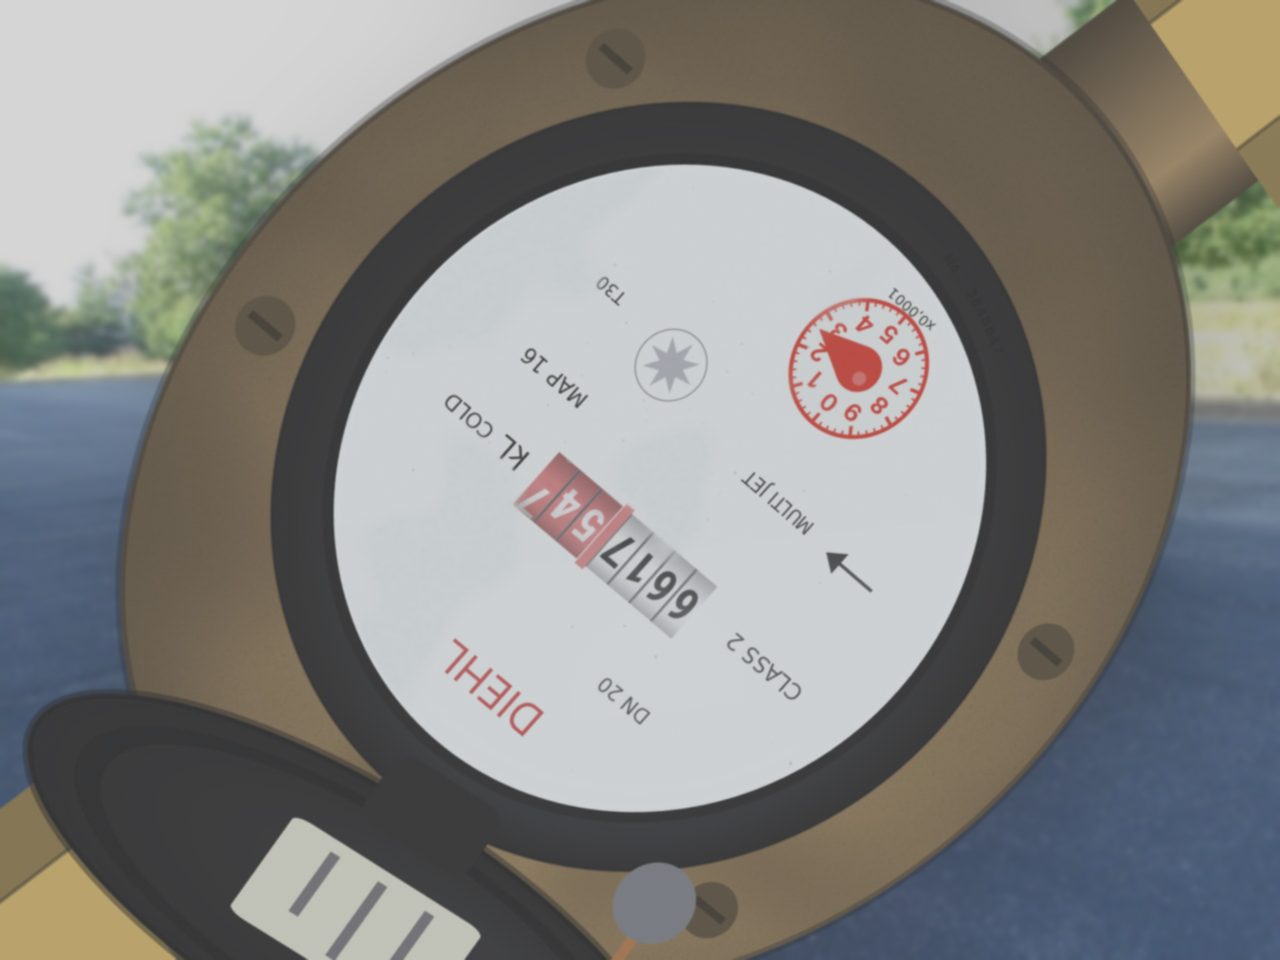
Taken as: 6617.5472 kL
